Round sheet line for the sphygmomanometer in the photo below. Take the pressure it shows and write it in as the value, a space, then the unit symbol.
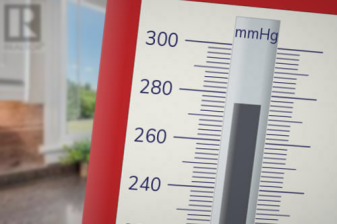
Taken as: 276 mmHg
